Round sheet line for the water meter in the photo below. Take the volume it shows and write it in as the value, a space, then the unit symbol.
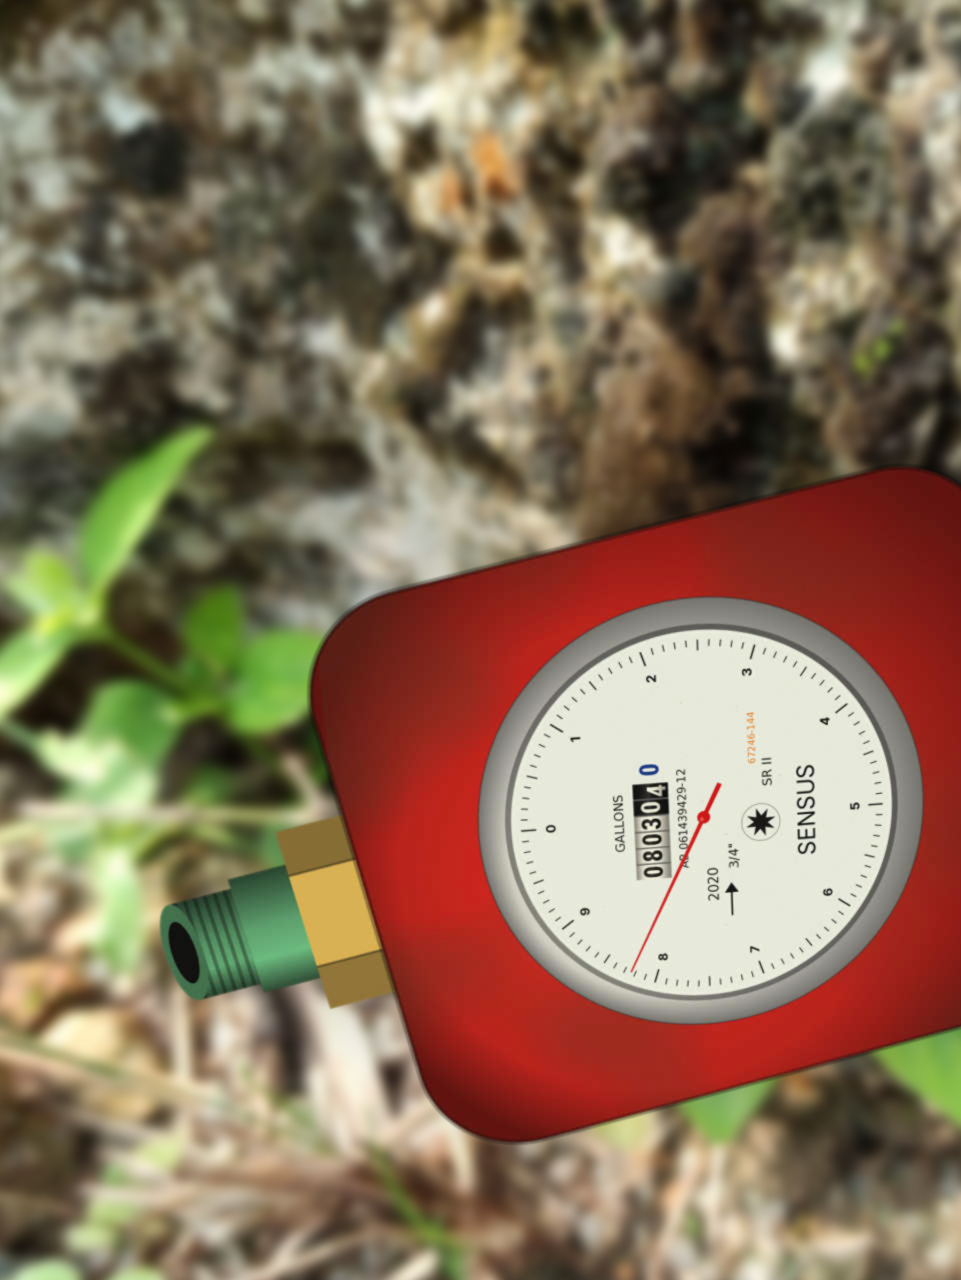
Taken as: 803038.2 gal
